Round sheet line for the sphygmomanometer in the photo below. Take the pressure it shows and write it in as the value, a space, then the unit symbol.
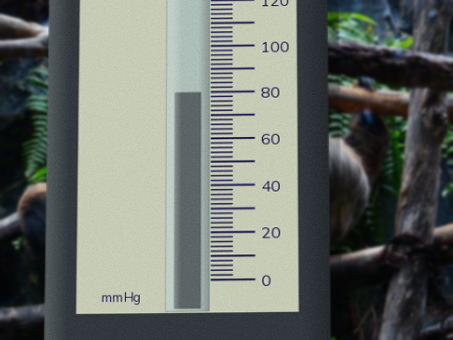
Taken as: 80 mmHg
